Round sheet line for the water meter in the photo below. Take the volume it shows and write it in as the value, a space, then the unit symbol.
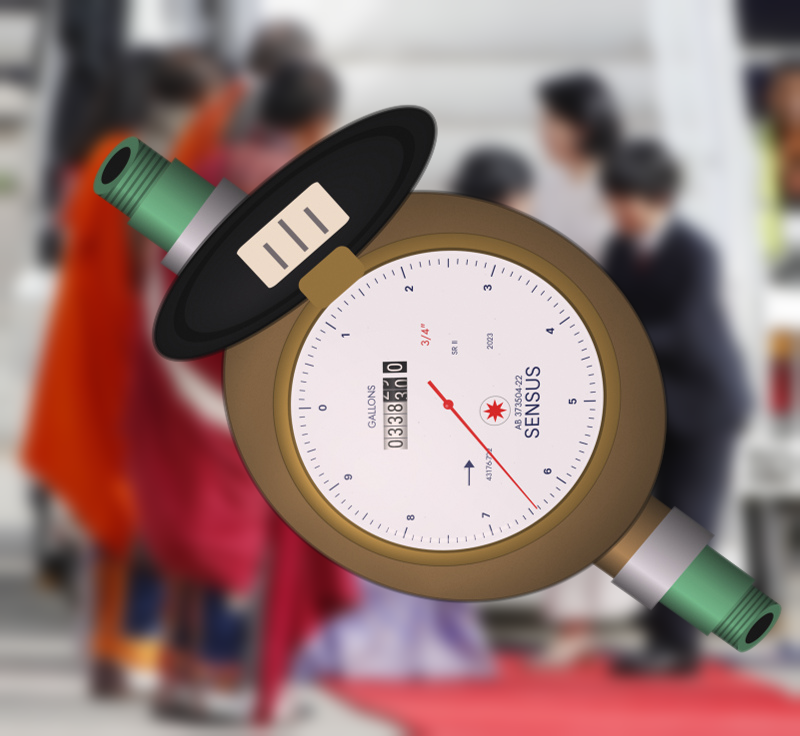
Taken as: 338296.4 gal
